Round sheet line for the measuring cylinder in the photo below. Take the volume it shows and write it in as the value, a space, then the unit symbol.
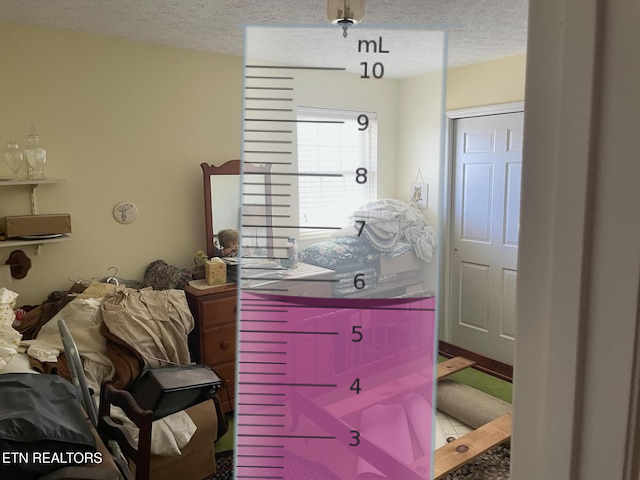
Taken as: 5.5 mL
